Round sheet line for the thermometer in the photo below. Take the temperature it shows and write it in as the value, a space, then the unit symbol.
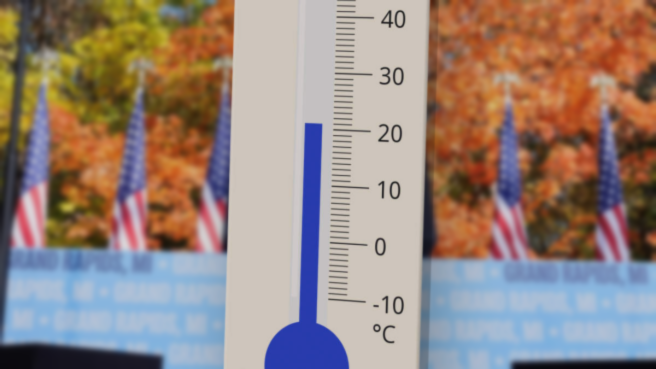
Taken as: 21 °C
